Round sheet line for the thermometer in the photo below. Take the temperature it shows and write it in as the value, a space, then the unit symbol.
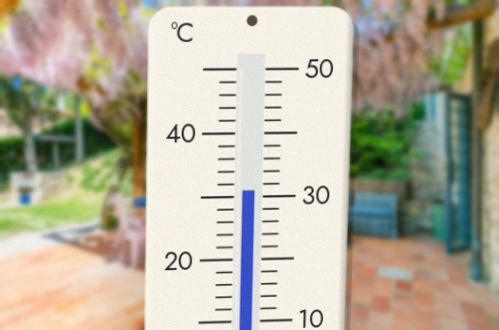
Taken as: 31 °C
